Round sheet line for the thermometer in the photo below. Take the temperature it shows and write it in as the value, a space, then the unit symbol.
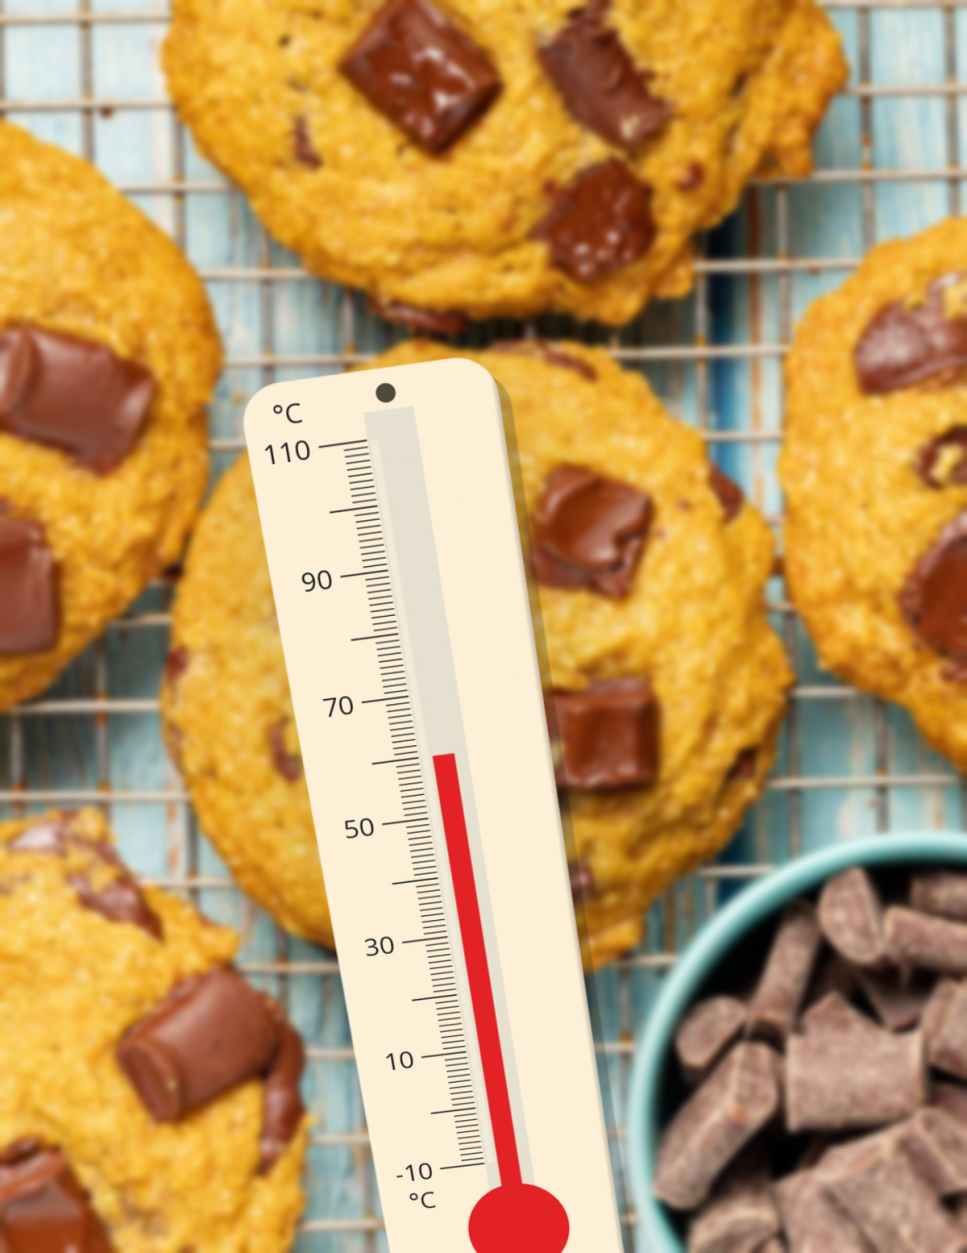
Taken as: 60 °C
